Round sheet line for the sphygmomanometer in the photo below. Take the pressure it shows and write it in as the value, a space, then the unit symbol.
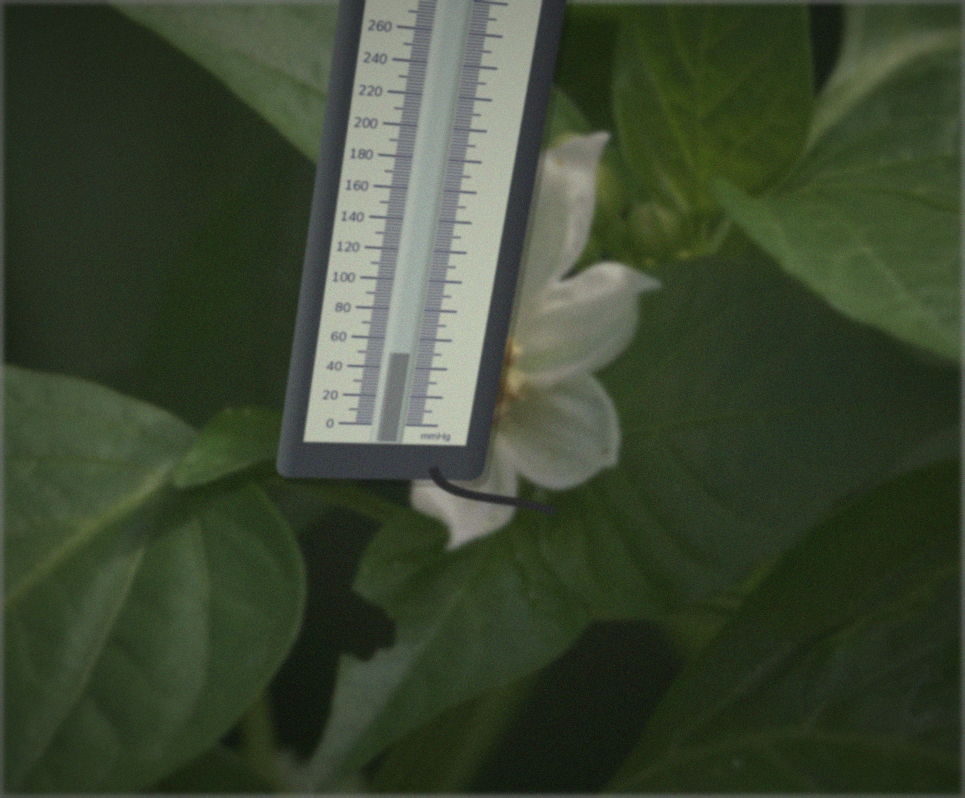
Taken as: 50 mmHg
